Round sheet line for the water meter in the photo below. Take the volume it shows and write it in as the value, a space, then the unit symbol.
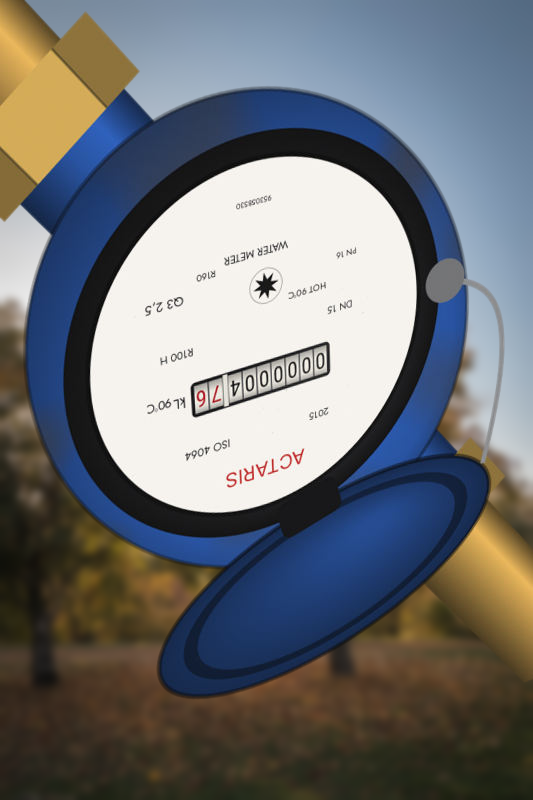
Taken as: 4.76 kL
